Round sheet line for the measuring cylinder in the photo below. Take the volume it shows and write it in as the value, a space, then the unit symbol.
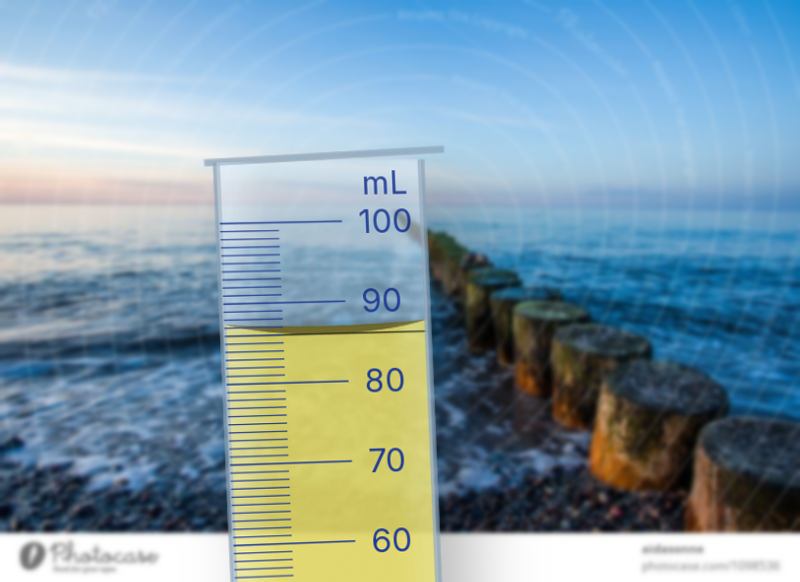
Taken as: 86 mL
